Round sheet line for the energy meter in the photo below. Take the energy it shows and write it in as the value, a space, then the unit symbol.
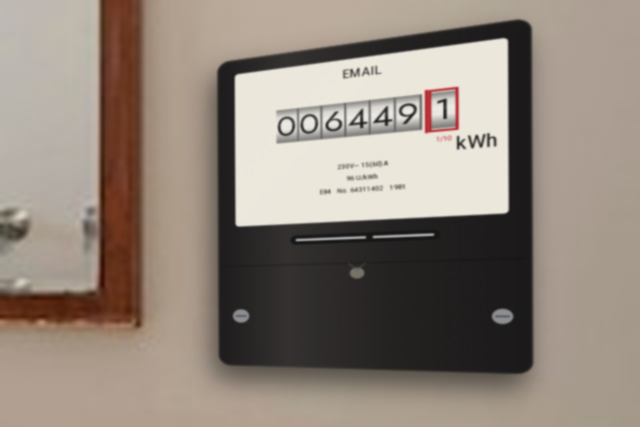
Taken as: 6449.1 kWh
